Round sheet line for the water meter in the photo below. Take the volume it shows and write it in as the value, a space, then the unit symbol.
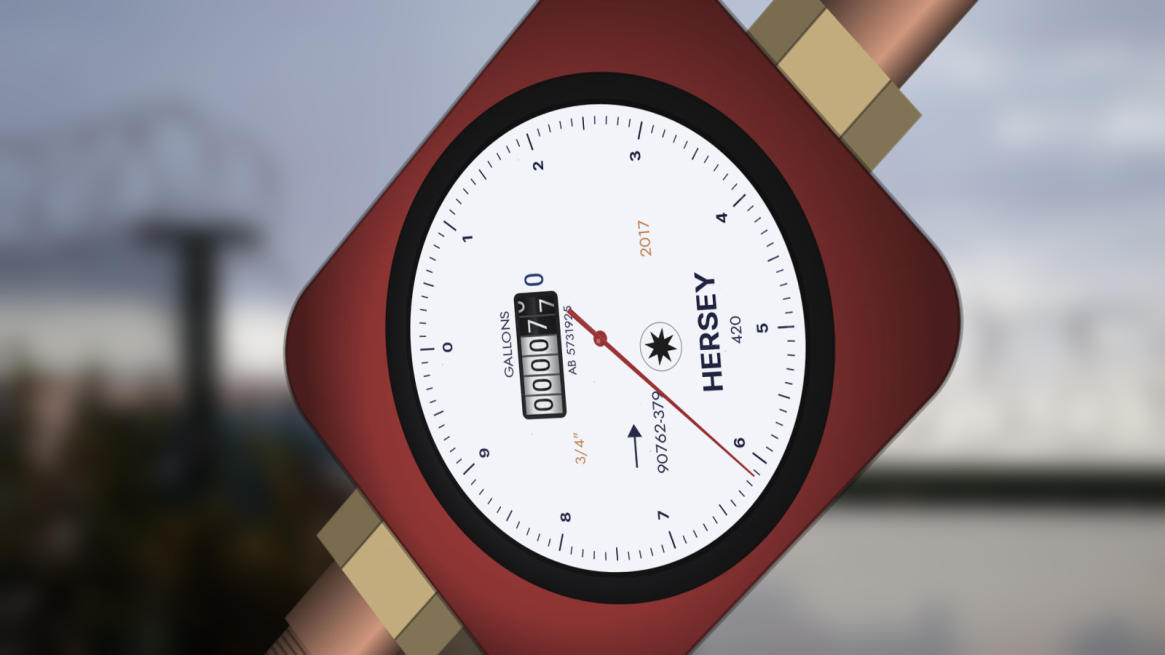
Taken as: 766.1 gal
